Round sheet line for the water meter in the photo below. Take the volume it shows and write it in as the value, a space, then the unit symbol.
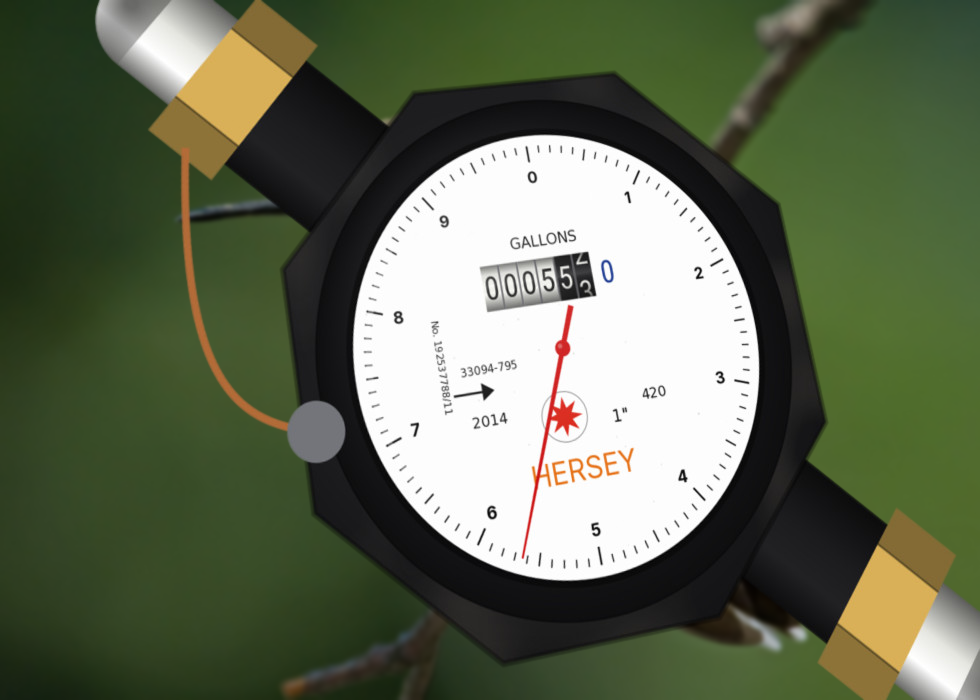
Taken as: 5525.6 gal
